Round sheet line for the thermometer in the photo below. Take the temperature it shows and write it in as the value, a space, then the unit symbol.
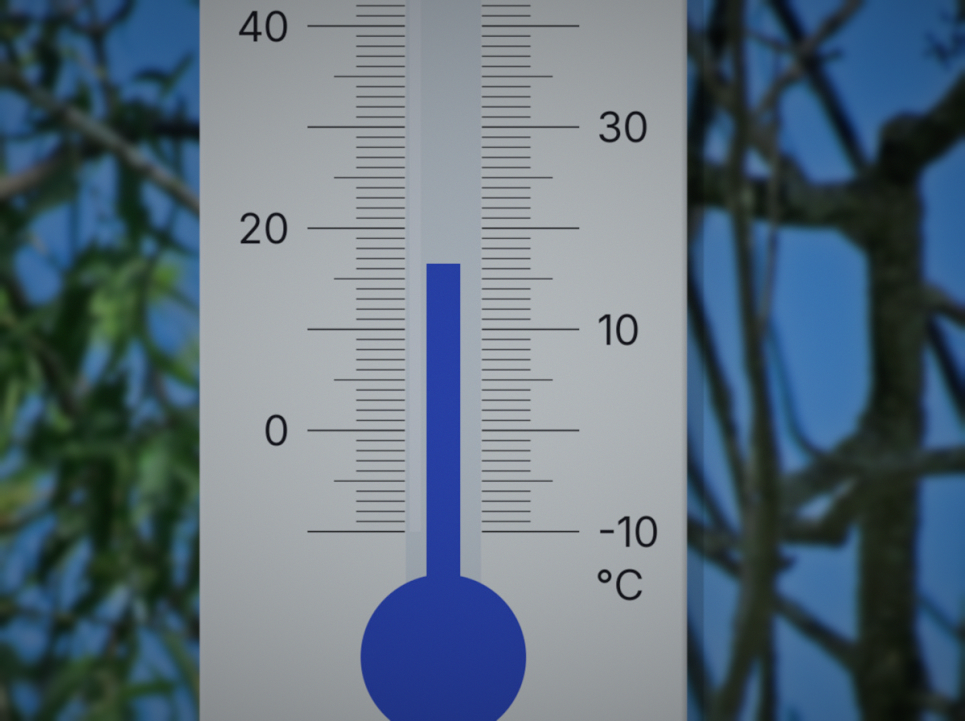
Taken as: 16.5 °C
